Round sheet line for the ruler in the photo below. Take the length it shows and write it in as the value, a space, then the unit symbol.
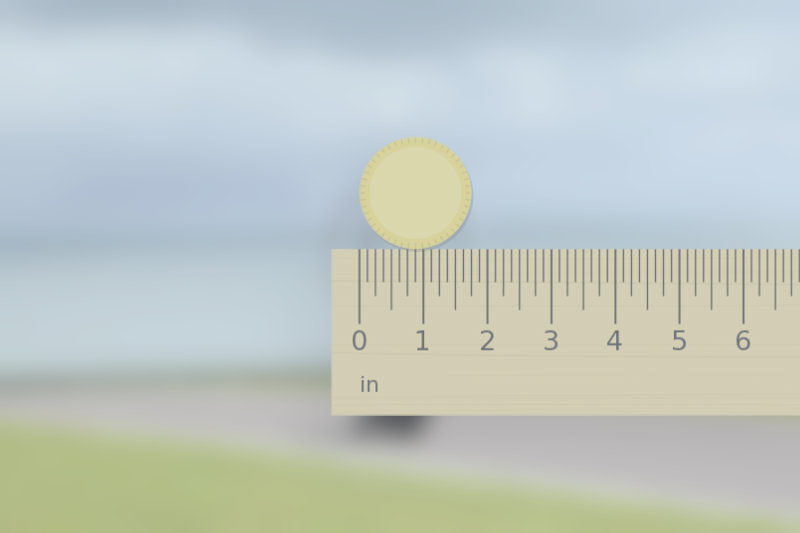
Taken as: 1.75 in
